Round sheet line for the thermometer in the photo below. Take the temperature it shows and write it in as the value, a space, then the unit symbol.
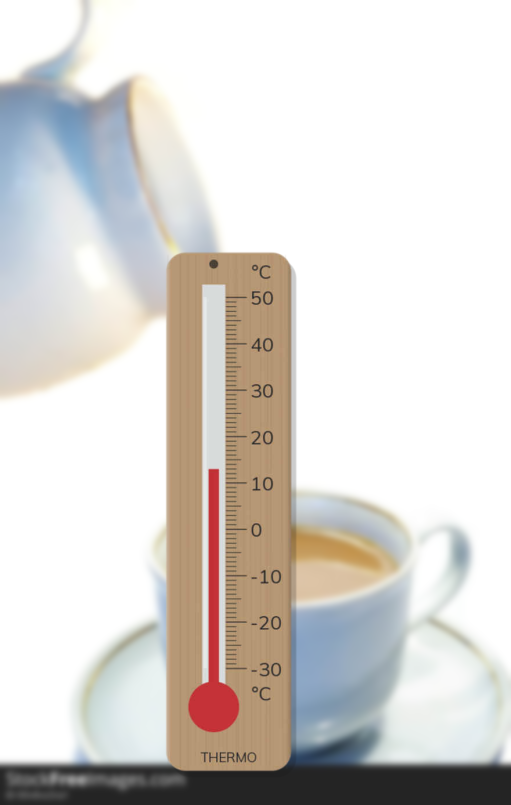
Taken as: 13 °C
